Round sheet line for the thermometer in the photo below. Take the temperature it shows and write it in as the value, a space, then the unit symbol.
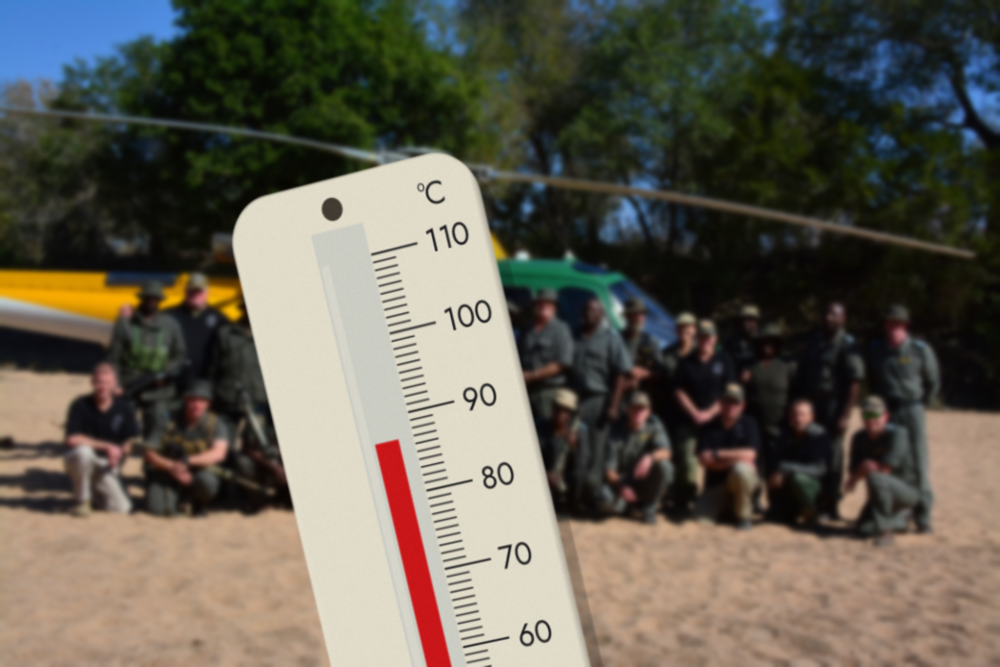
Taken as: 87 °C
